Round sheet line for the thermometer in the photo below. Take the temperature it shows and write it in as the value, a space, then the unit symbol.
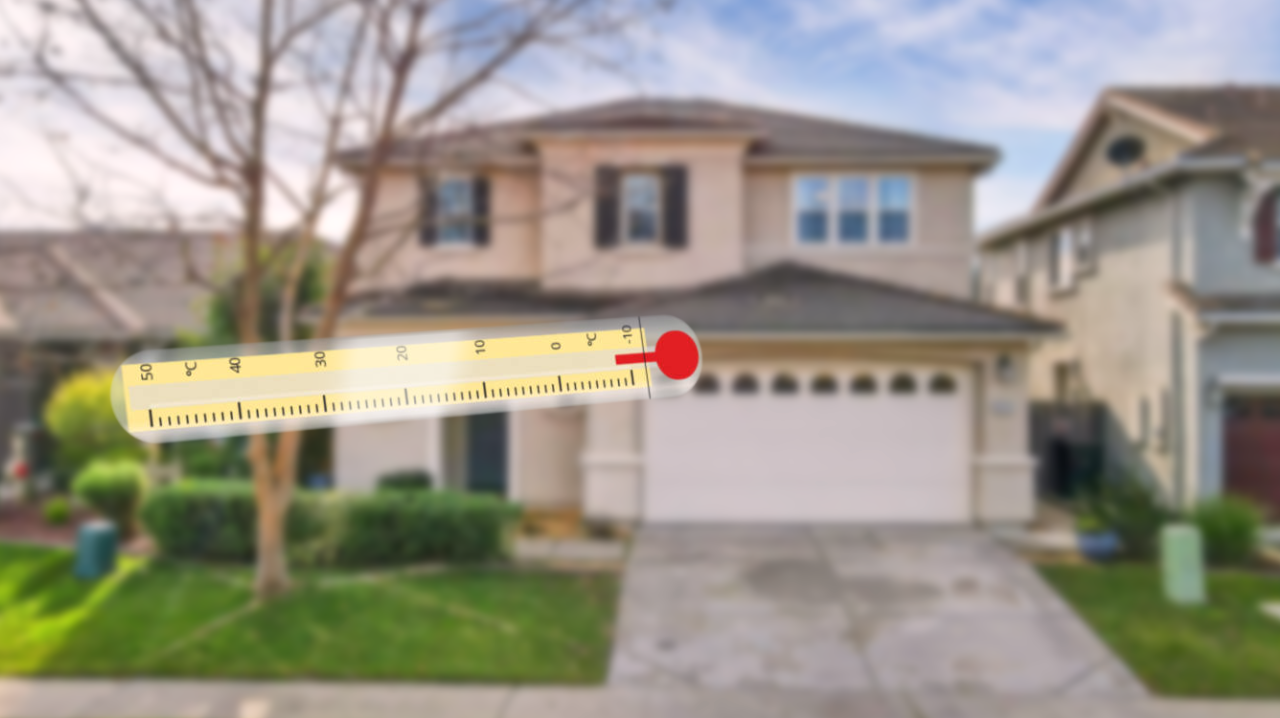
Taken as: -8 °C
